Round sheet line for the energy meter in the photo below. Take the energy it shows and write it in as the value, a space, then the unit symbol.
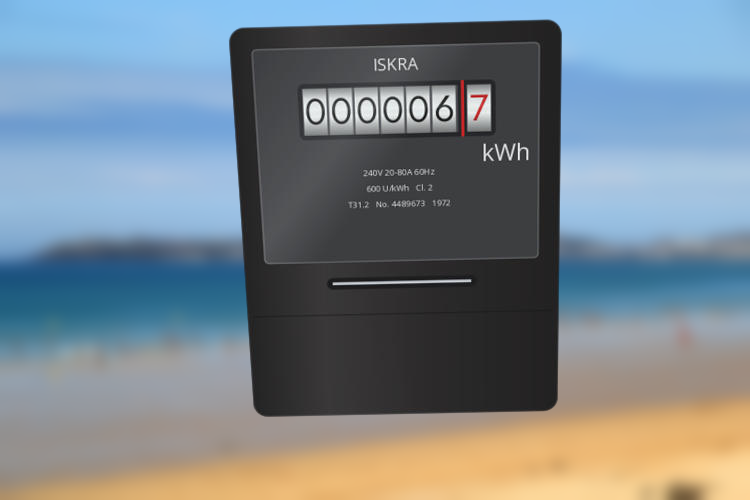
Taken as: 6.7 kWh
